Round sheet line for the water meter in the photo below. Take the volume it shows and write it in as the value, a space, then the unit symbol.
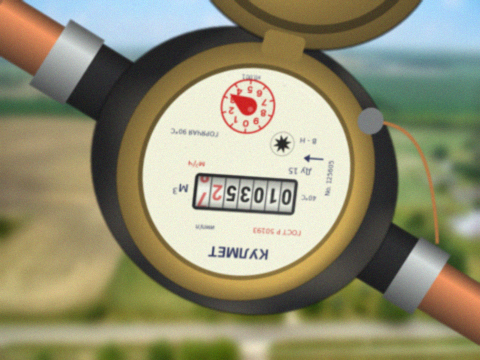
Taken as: 1035.273 m³
